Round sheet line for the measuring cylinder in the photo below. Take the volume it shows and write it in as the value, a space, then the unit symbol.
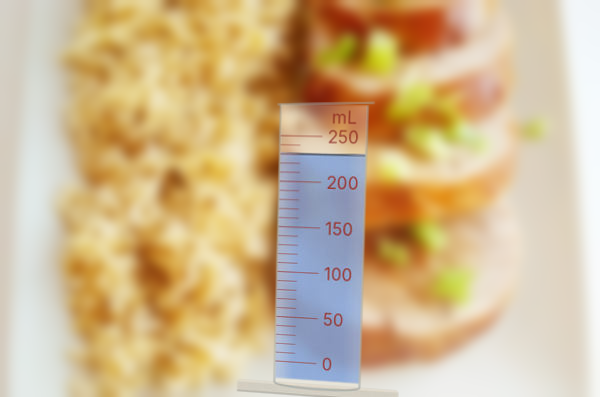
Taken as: 230 mL
